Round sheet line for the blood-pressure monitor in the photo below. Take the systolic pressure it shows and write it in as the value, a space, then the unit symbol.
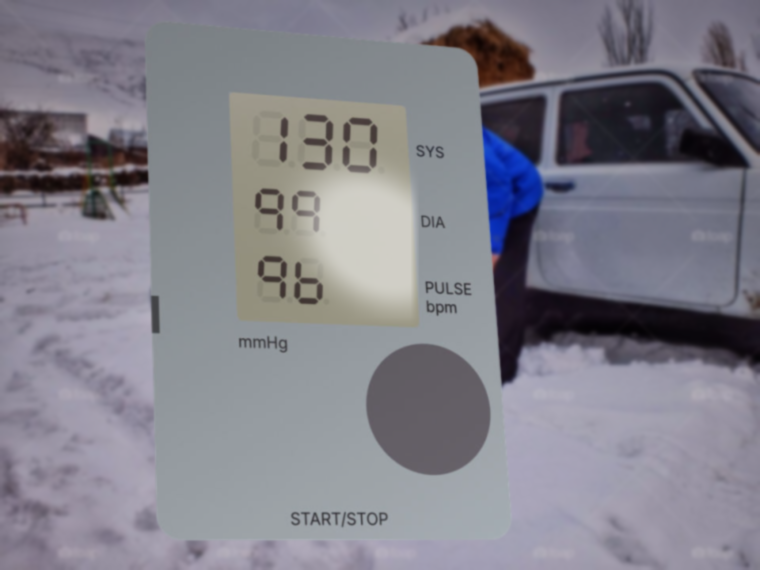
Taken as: 130 mmHg
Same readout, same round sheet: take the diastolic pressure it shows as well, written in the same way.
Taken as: 99 mmHg
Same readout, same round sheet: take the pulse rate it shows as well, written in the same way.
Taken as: 96 bpm
